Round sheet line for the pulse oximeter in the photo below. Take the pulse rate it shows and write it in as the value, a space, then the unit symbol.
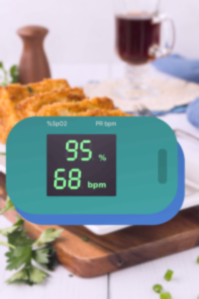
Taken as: 68 bpm
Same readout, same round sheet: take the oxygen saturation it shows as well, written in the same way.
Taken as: 95 %
